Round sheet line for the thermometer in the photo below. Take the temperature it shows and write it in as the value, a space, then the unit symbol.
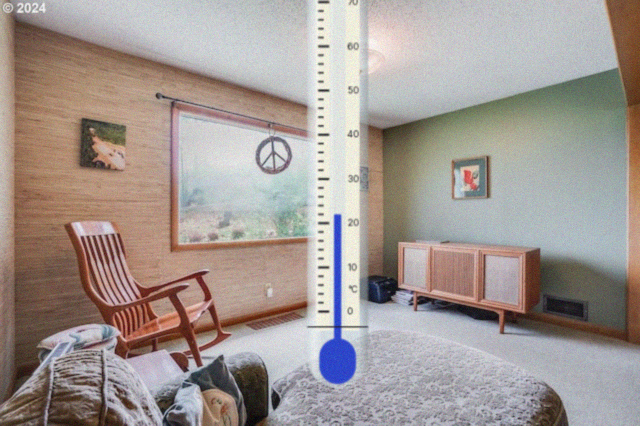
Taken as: 22 °C
